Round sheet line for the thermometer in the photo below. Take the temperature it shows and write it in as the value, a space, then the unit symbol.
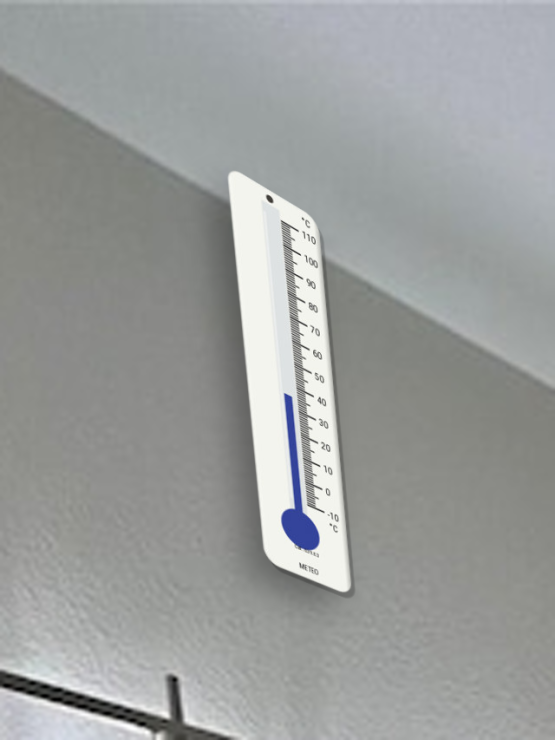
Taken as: 35 °C
